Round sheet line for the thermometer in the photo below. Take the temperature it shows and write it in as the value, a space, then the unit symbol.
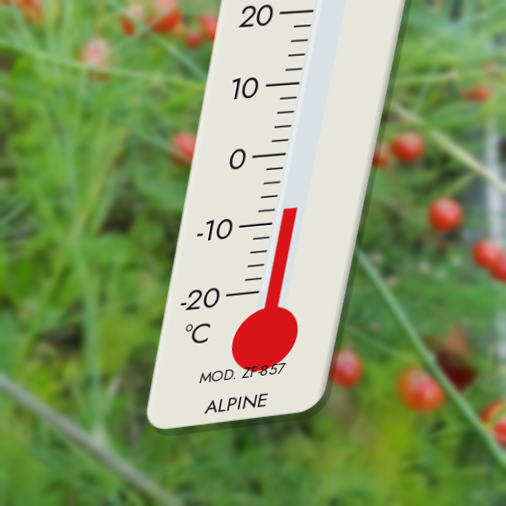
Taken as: -8 °C
